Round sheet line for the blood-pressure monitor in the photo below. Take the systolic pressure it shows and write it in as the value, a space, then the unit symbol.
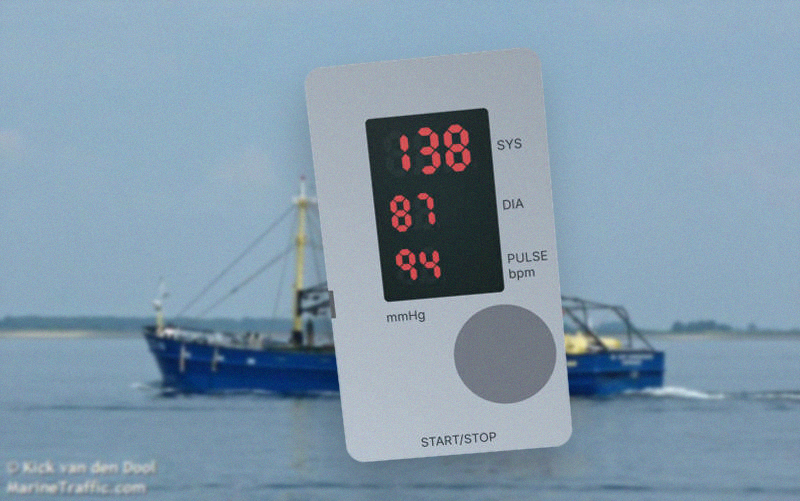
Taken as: 138 mmHg
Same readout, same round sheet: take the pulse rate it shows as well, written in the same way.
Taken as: 94 bpm
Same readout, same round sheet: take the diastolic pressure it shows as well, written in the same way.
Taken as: 87 mmHg
